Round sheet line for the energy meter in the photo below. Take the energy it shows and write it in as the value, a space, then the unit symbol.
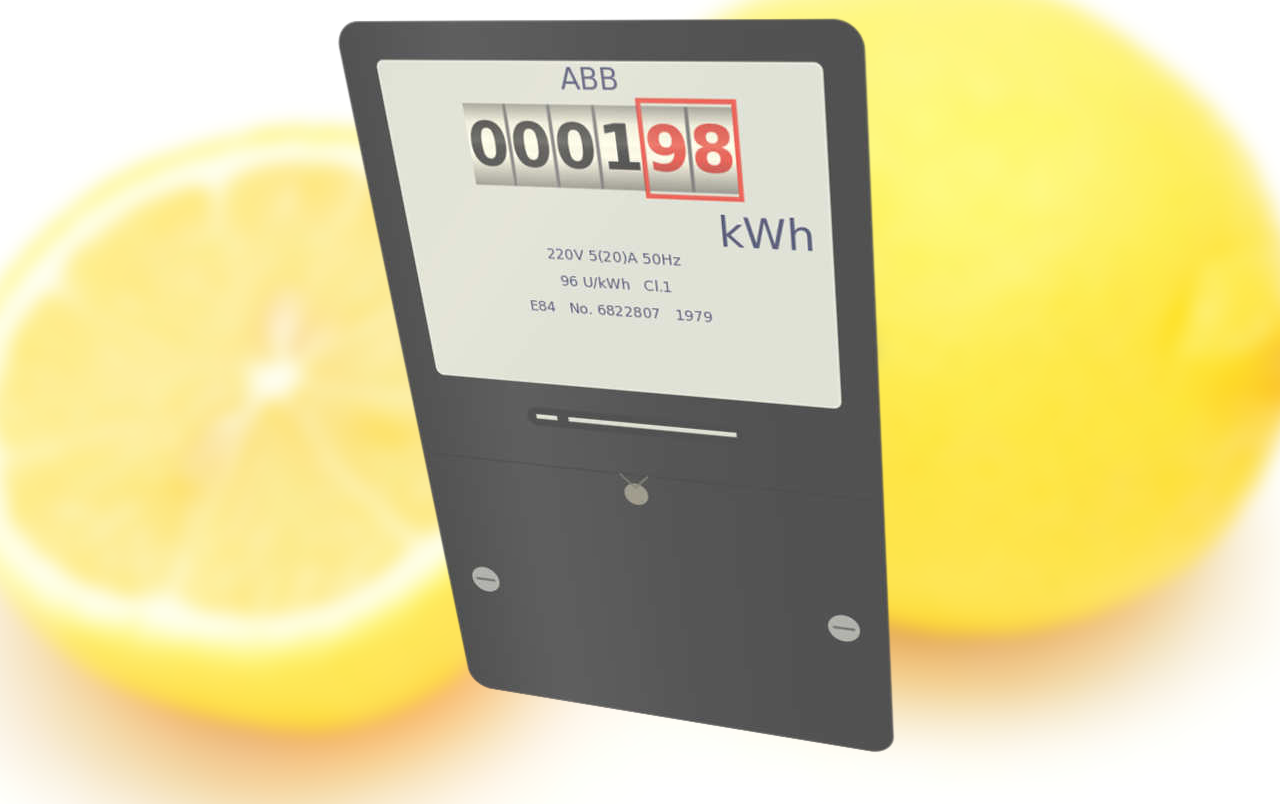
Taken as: 1.98 kWh
